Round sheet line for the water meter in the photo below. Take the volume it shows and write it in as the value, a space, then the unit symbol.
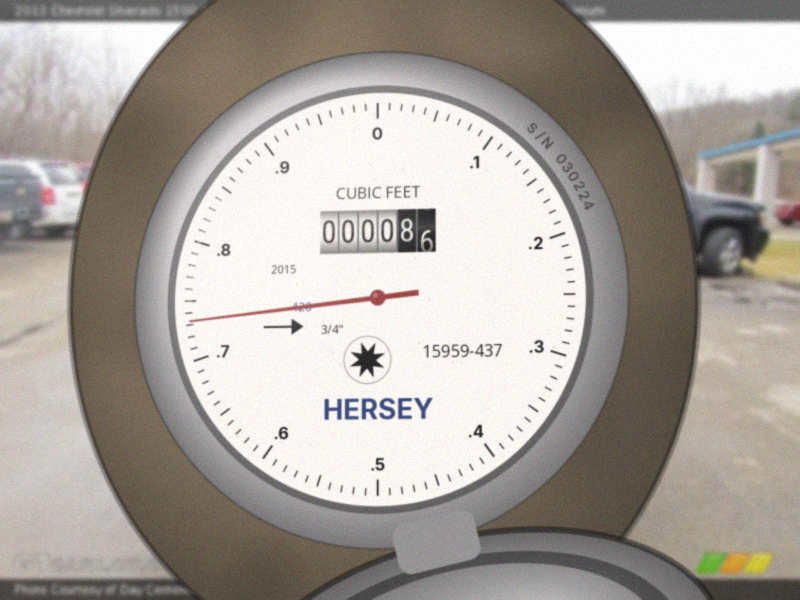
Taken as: 85.73 ft³
